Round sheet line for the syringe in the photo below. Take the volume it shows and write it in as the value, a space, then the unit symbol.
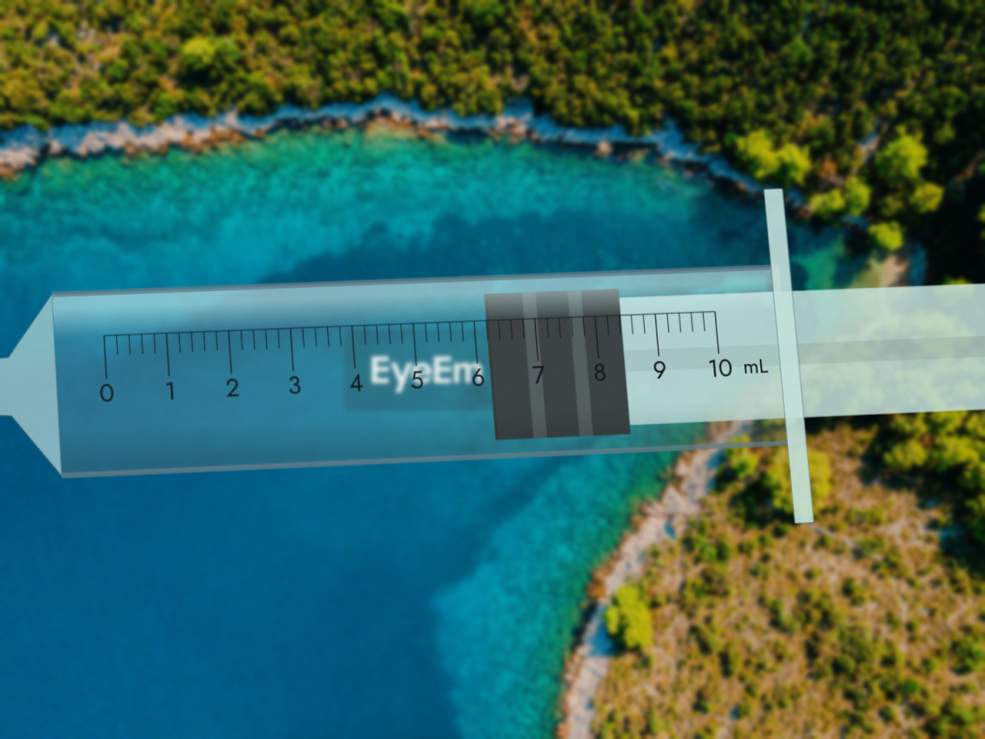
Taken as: 6.2 mL
